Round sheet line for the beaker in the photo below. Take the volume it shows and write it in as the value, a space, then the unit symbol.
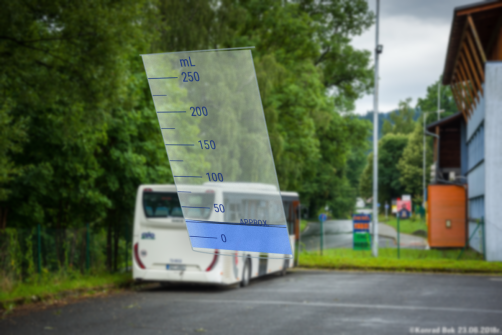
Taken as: 25 mL
